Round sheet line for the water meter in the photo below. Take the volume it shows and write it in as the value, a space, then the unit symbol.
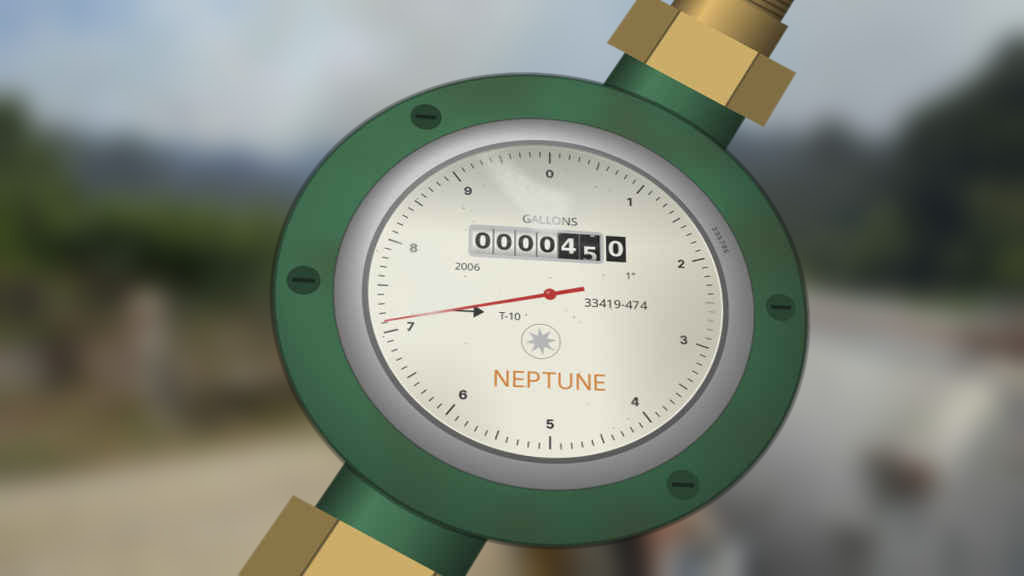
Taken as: 447.1 gal
